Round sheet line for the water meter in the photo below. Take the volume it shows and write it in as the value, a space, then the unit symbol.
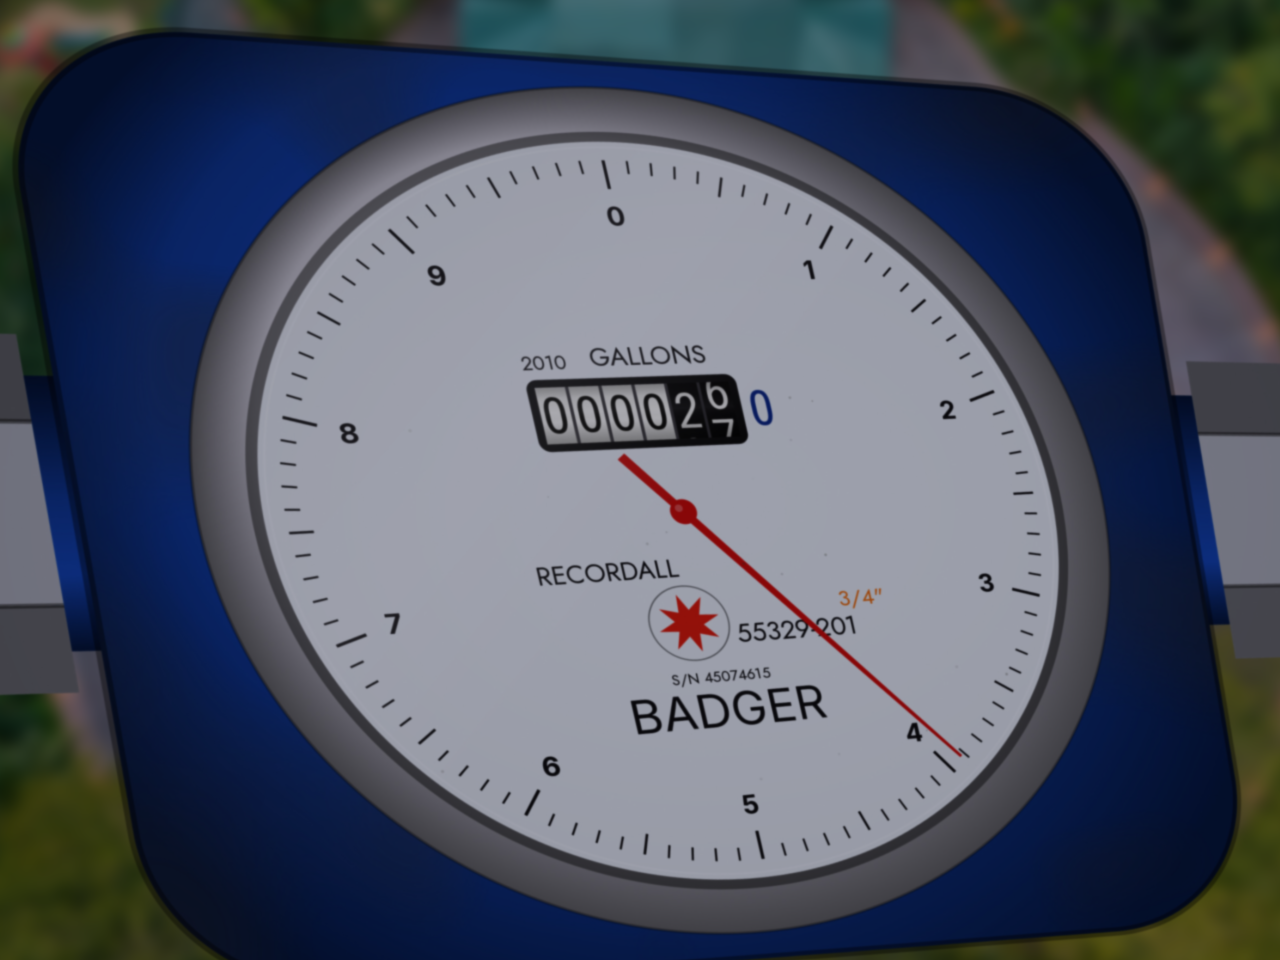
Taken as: 263.9 gal
